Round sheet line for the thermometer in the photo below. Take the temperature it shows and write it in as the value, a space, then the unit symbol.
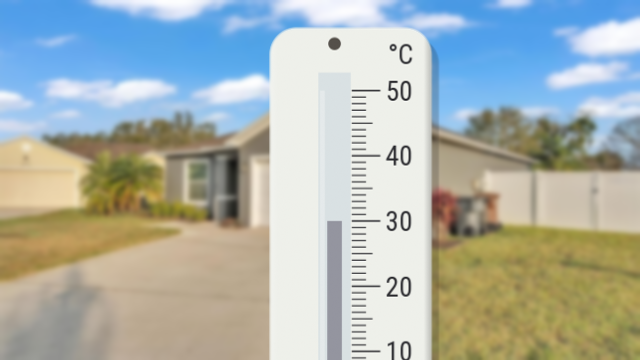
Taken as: 30 °C
